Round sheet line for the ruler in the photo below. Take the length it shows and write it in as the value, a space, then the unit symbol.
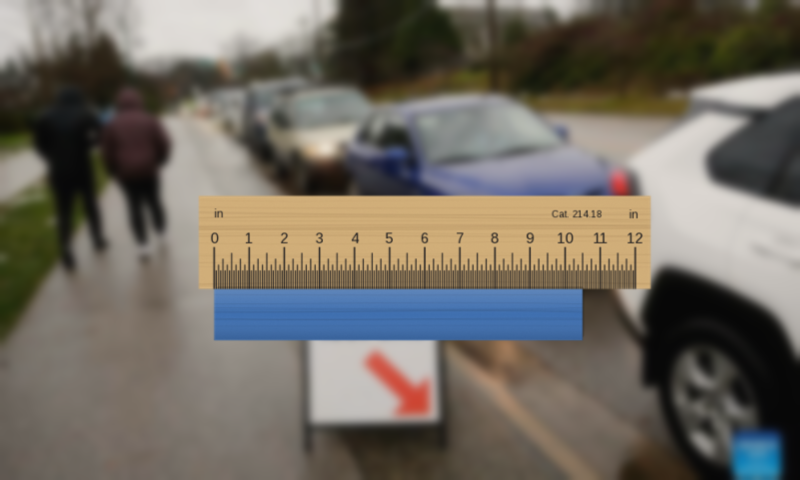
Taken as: 10.5 in
